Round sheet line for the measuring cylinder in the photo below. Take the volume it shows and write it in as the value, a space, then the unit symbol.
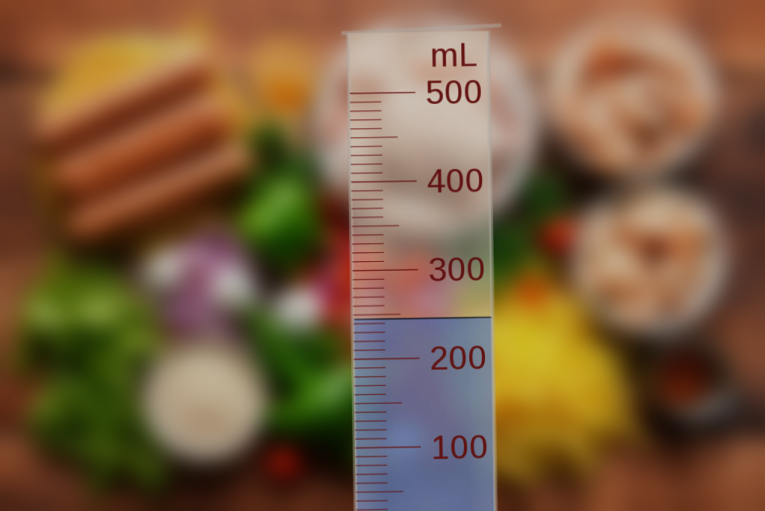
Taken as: 245 mL
